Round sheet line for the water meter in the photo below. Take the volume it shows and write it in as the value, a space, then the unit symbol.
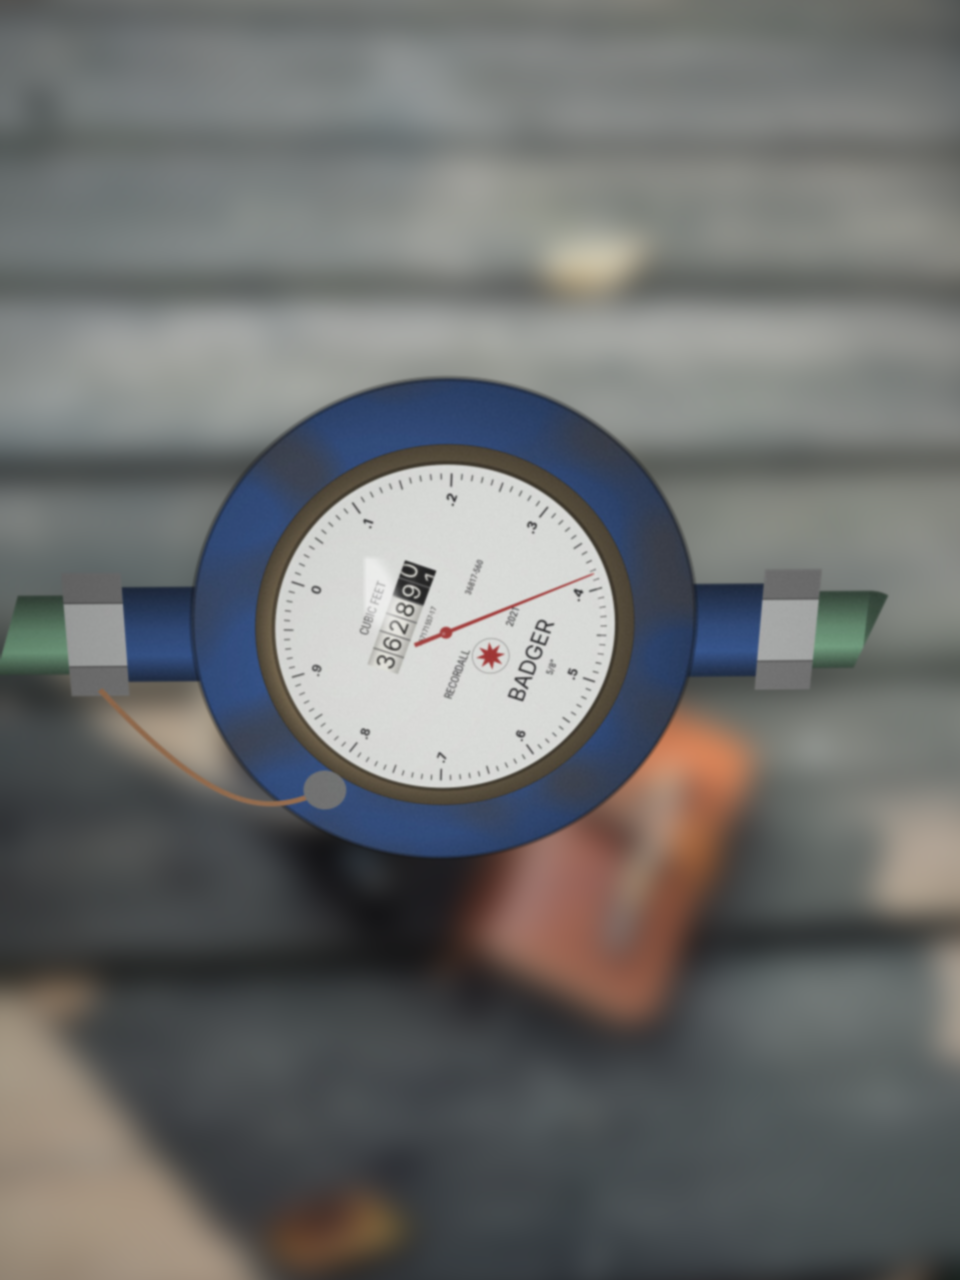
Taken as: 362890.38 ft³
